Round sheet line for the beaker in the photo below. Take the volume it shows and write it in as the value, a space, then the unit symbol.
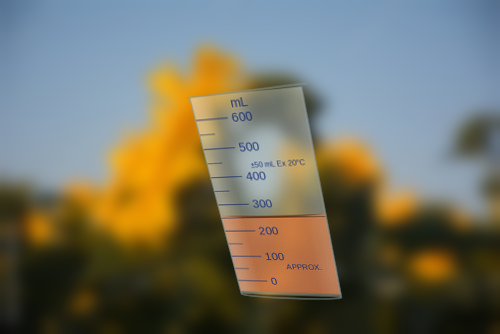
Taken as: 250 mL
